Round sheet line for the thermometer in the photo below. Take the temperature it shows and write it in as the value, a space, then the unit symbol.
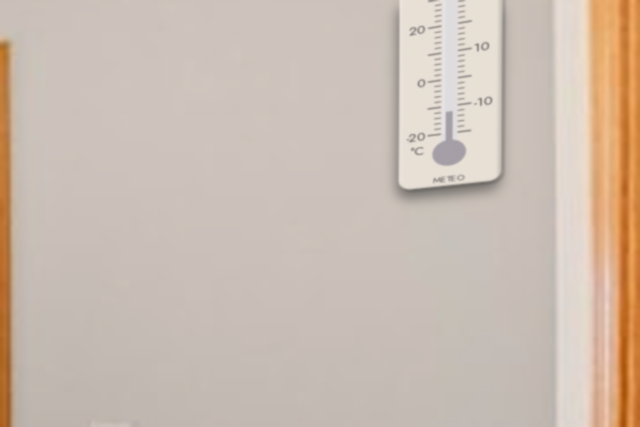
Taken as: -12 °C
